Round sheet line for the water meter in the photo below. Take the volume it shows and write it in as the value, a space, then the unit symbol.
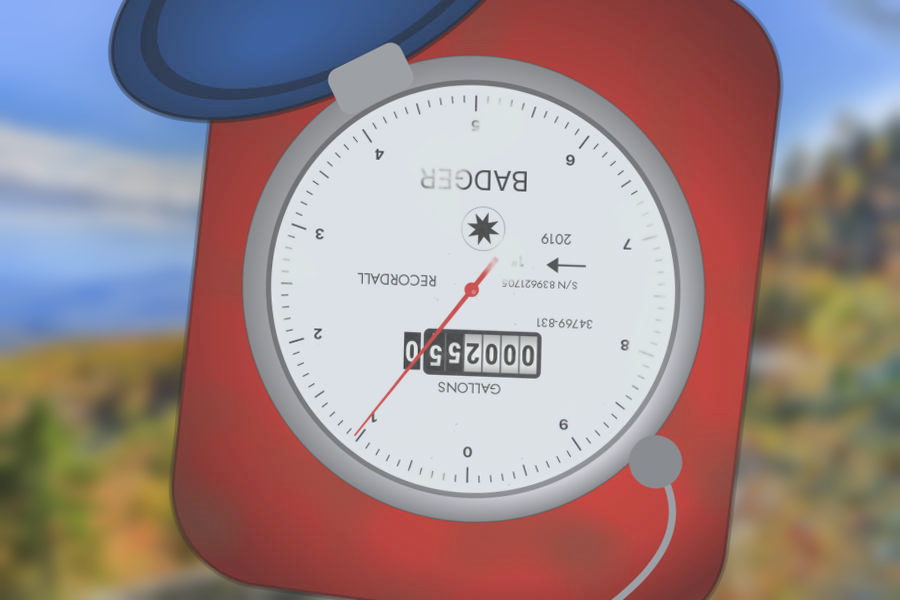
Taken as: 2551.0 gal
